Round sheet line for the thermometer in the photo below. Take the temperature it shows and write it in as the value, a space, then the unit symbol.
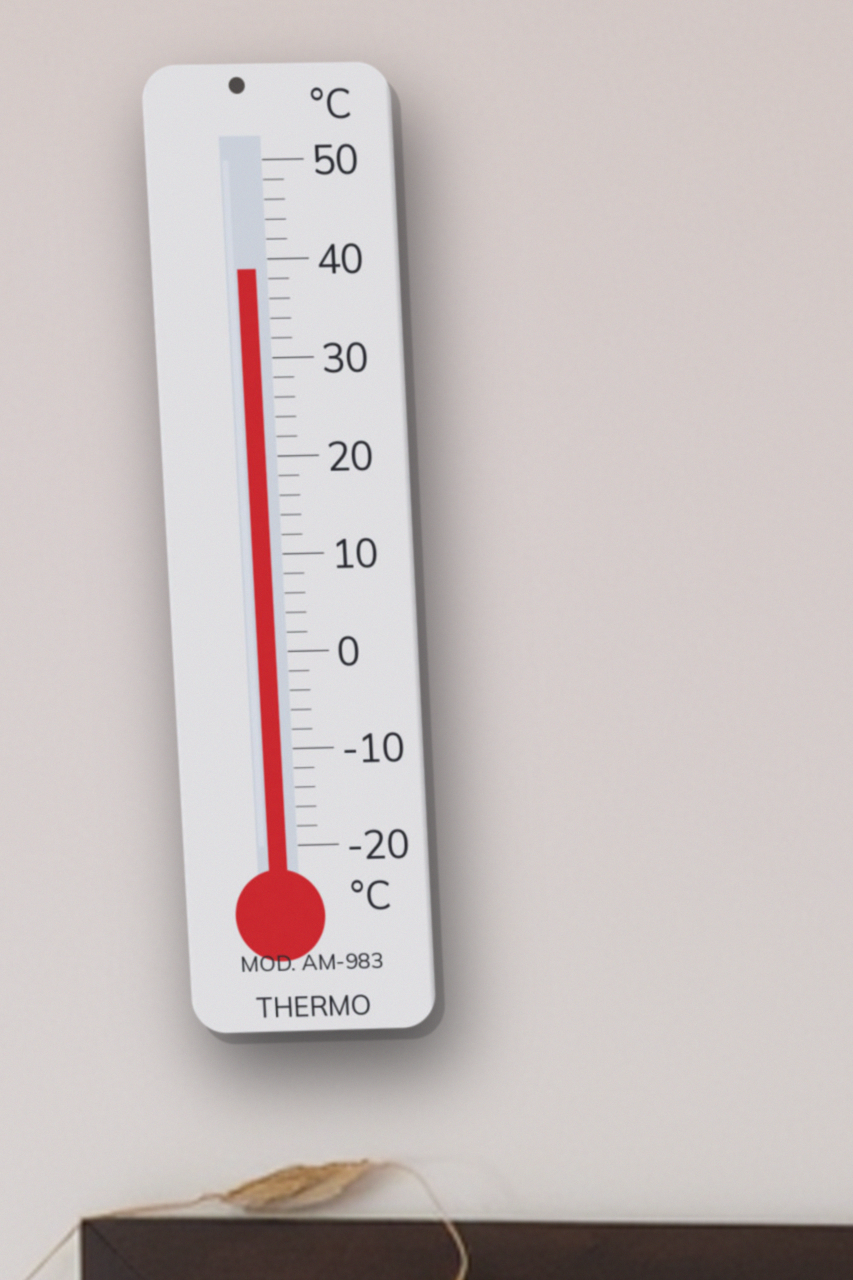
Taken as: 39 °C
